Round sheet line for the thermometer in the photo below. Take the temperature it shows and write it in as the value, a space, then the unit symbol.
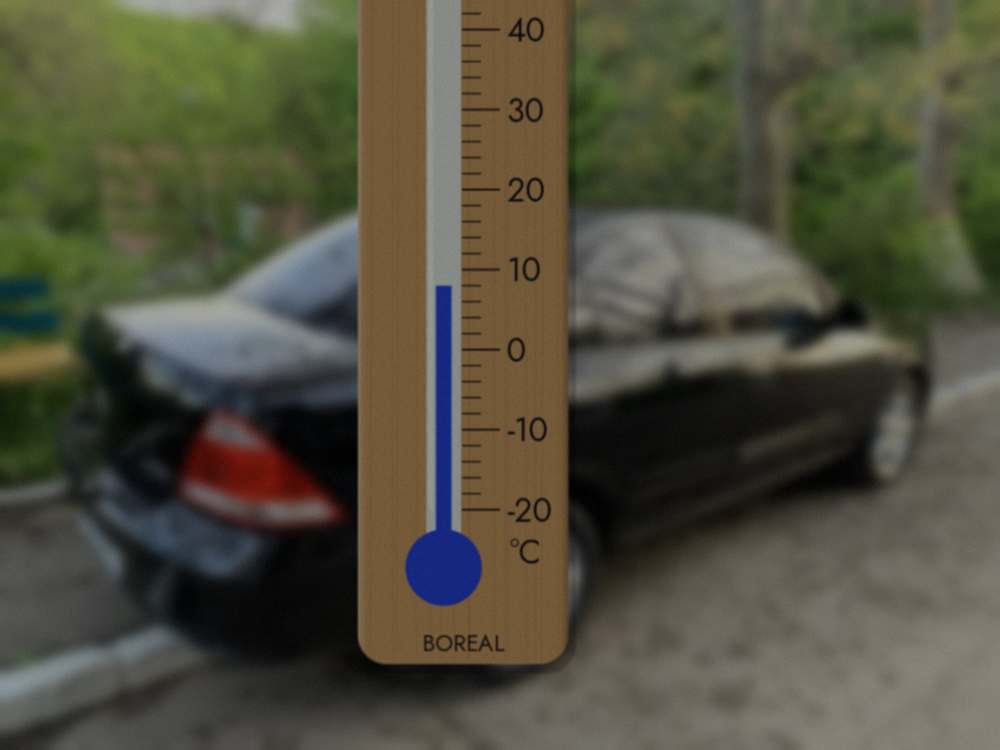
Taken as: 8 °C
